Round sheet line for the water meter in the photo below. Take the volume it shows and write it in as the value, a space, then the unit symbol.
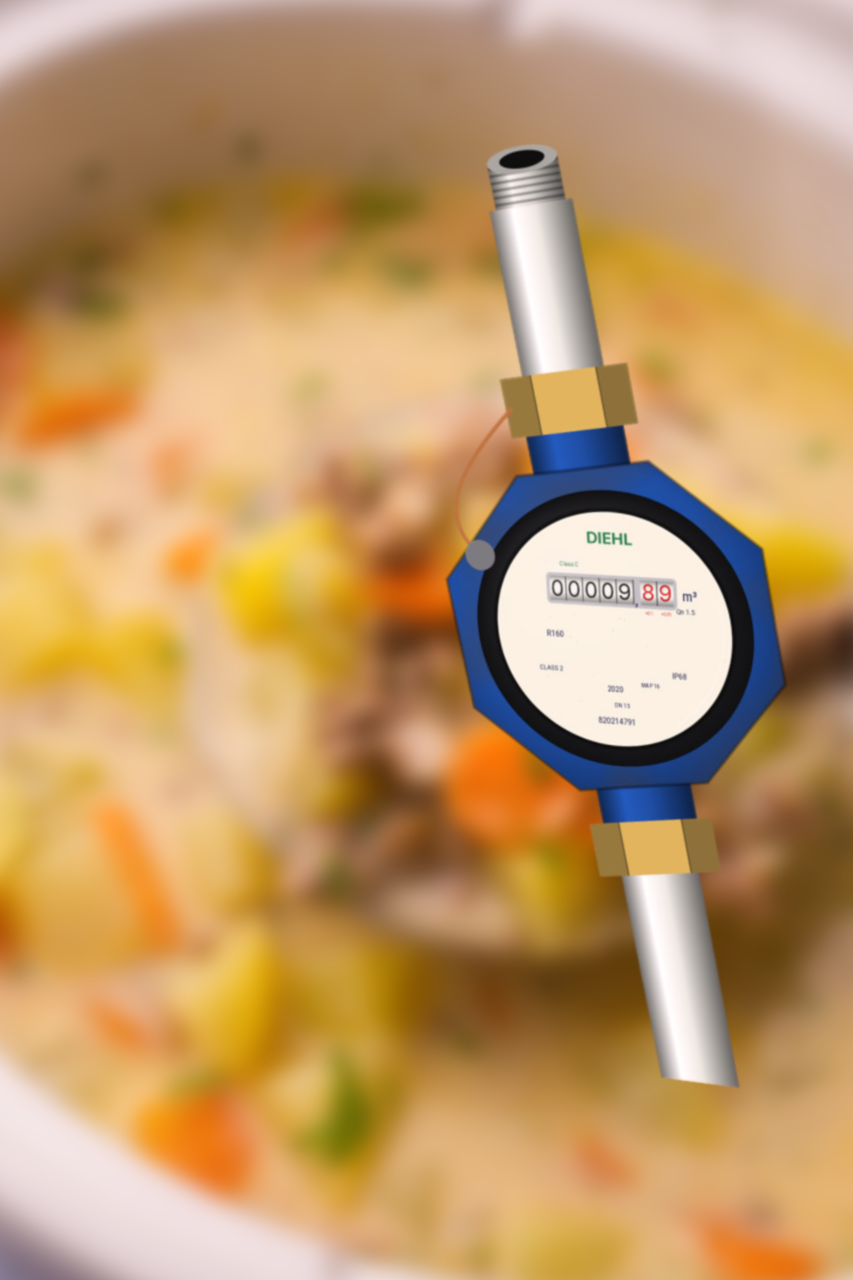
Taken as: 9.89 m³
